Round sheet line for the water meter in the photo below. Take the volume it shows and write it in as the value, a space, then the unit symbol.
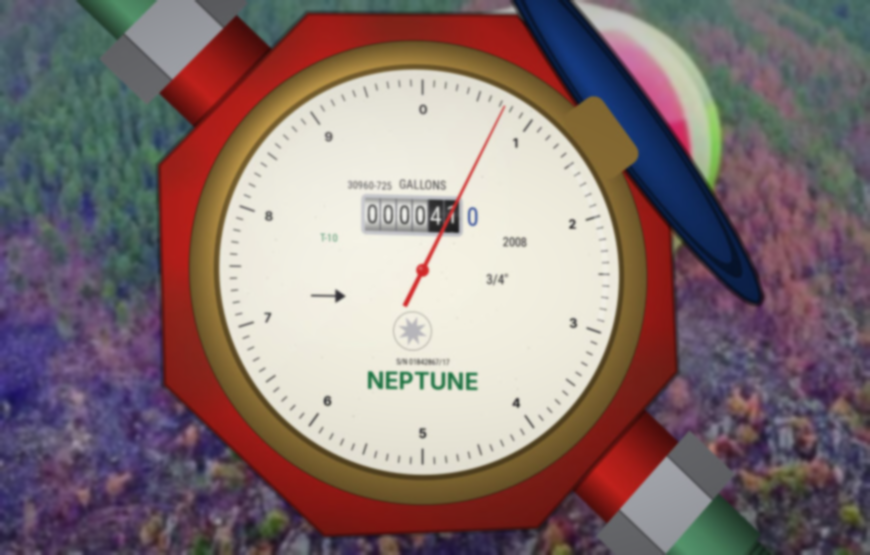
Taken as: 410.7 gal
